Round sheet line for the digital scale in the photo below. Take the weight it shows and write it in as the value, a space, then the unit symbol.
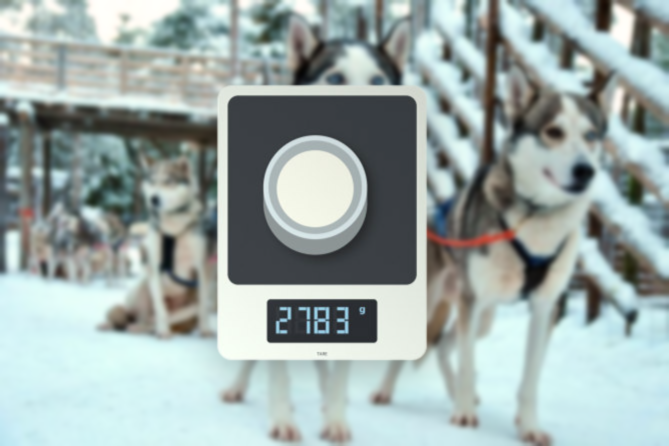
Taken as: 2783 g
